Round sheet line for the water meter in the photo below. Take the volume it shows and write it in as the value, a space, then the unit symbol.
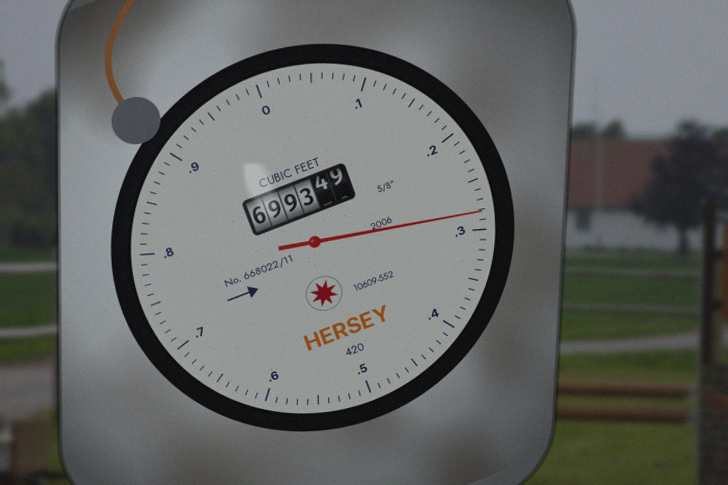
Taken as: 699349.28 ft³
